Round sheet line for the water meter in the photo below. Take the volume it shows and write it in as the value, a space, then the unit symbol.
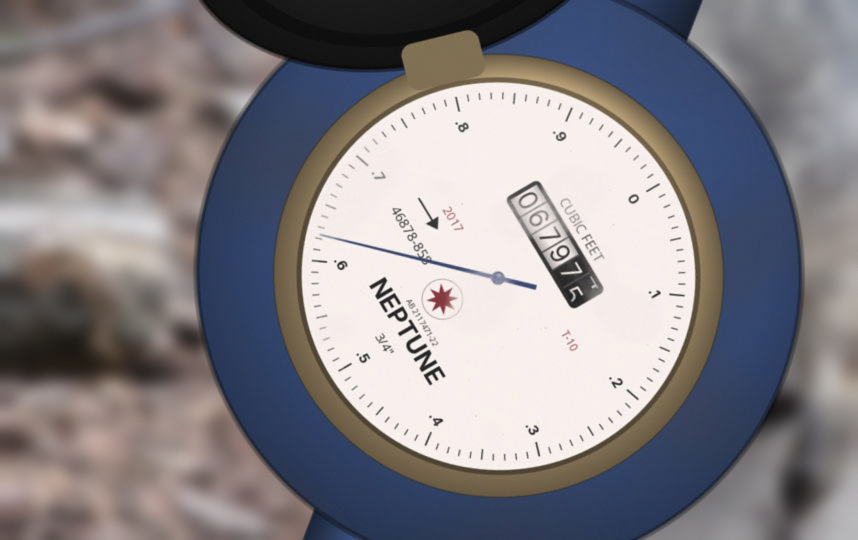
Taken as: 67974.62 ft³
